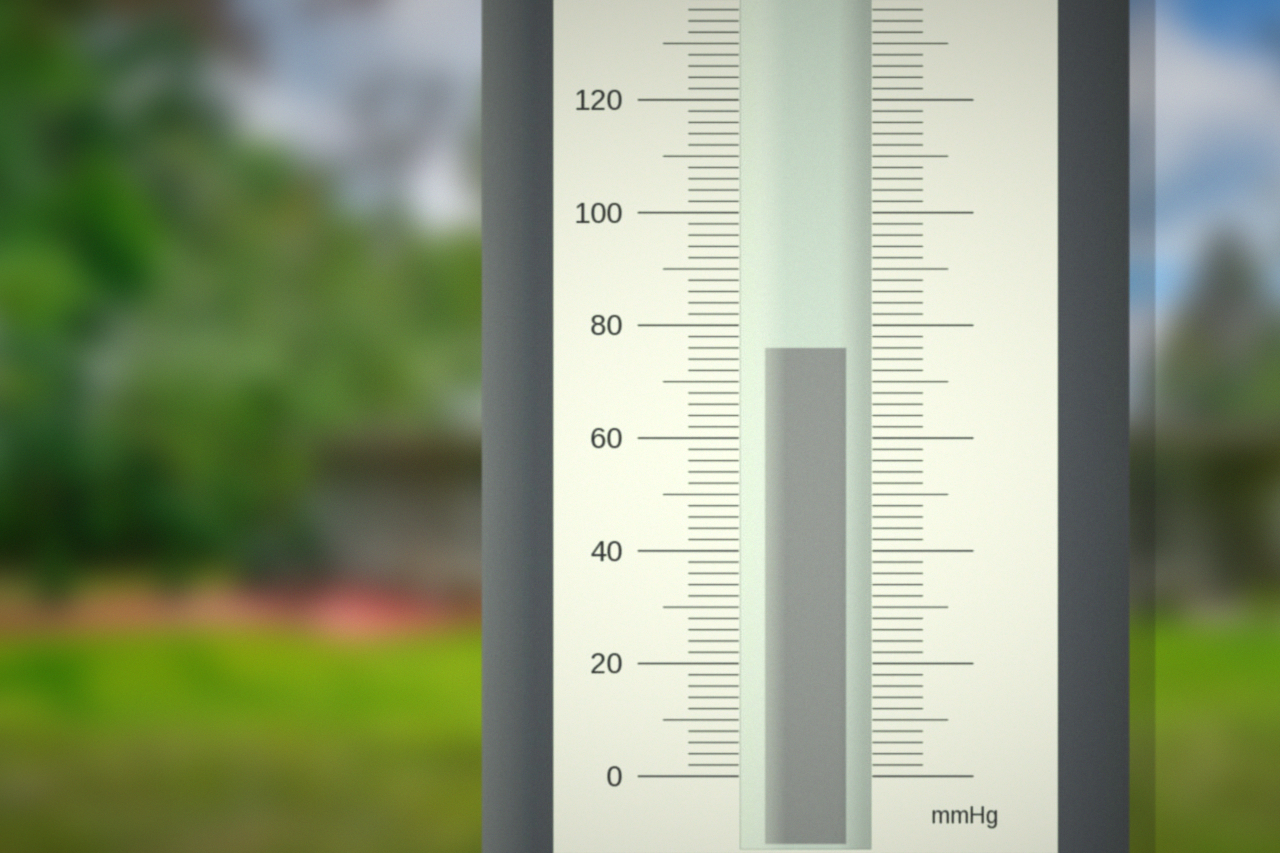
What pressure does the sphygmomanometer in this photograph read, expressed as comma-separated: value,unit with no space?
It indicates 76,mmHg
